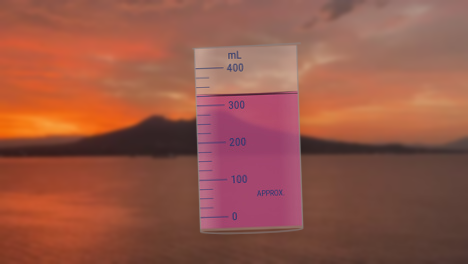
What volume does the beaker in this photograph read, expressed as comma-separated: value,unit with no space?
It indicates 325,mL
